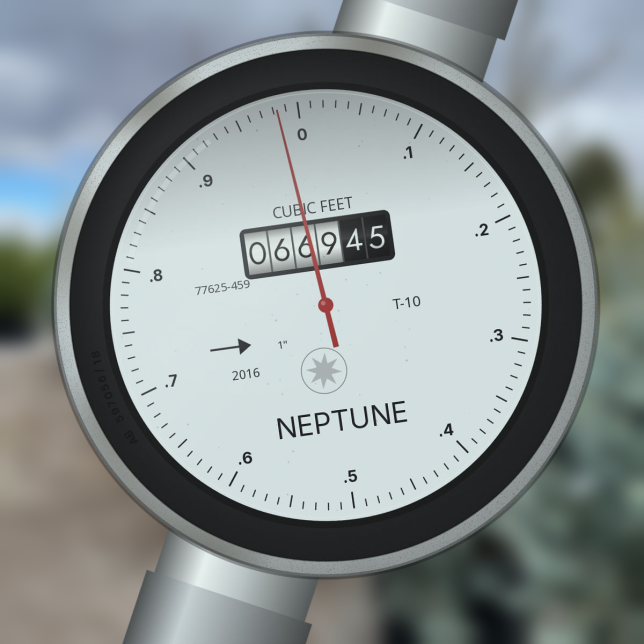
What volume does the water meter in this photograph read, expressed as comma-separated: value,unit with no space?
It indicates 66944.98,ft³
